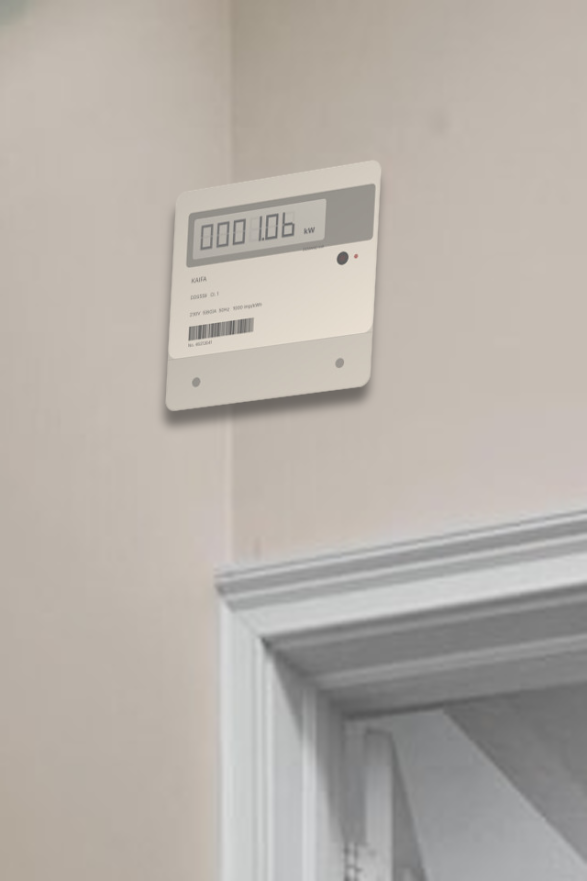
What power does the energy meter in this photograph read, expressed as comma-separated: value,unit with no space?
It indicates 1.06,kW
